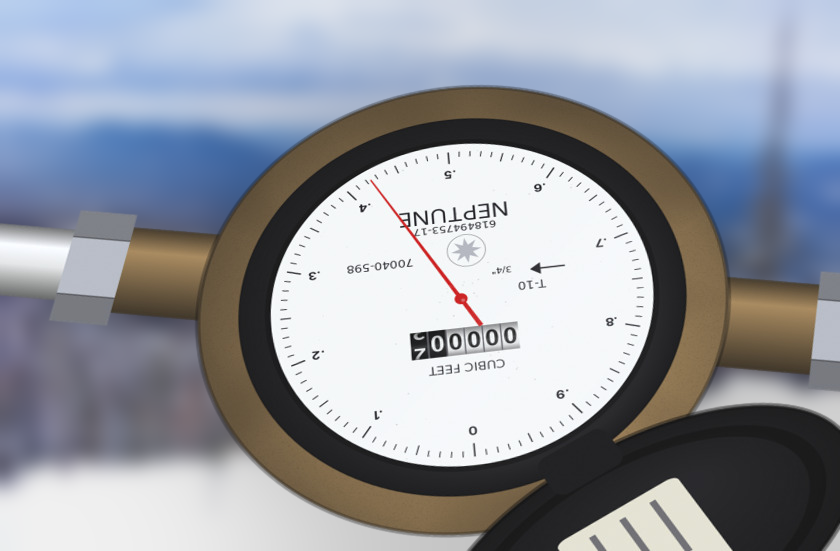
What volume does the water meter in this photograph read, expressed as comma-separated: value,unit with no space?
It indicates 2.42,ft³
